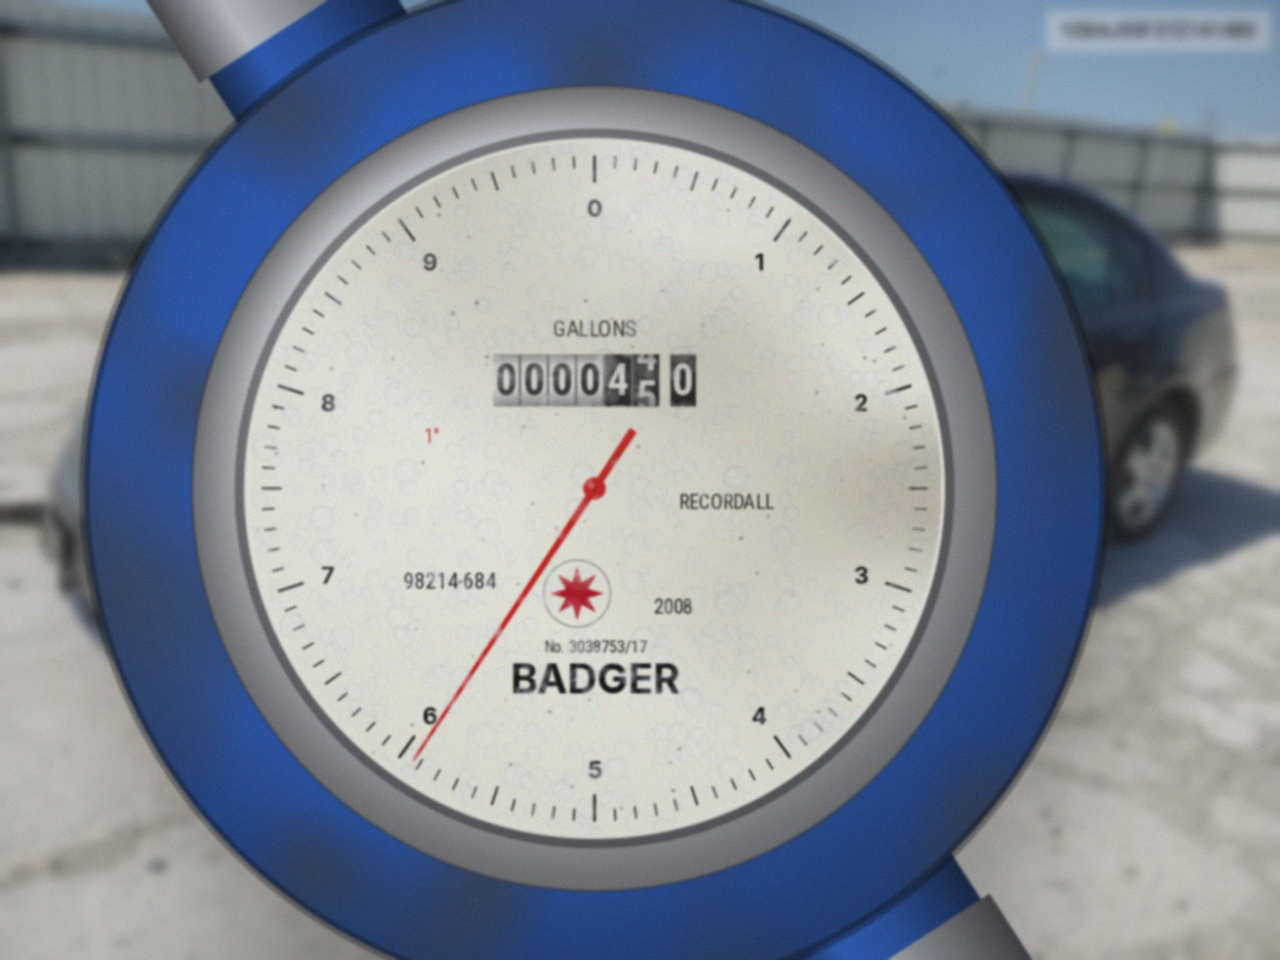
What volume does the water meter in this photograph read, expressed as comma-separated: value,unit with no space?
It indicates 445.9,gal
